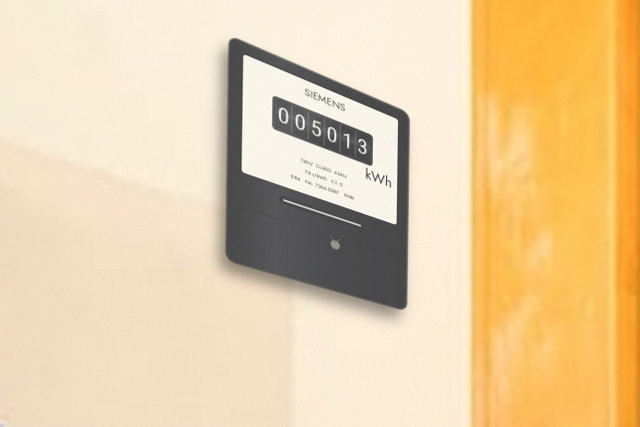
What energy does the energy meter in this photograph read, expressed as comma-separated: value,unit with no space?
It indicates 5013,kWh
